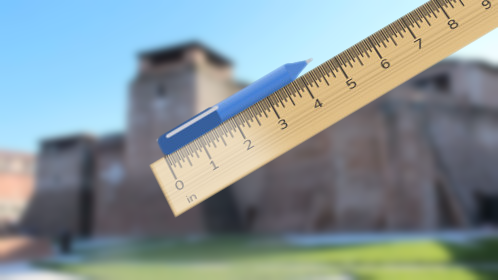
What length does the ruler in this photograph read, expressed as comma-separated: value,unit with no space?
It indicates 4.5,in
